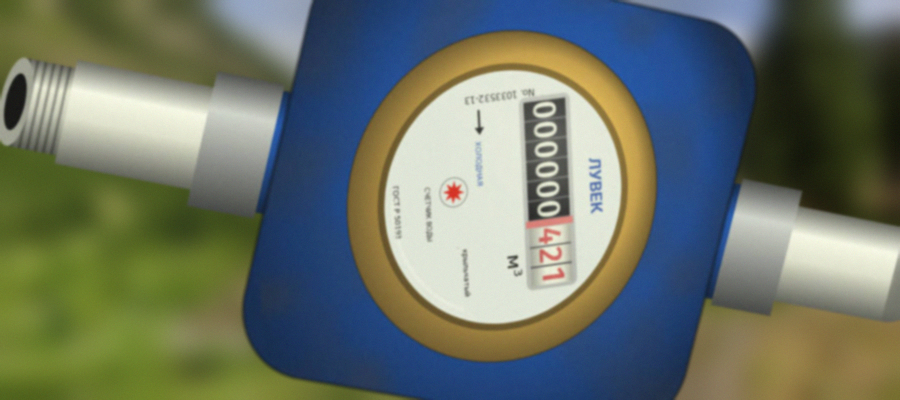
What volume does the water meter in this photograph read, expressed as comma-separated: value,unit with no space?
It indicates 0.421,m³
